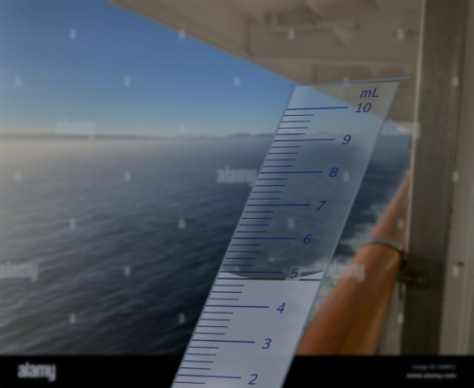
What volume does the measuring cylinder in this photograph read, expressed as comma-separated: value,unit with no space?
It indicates 4.8,mL
